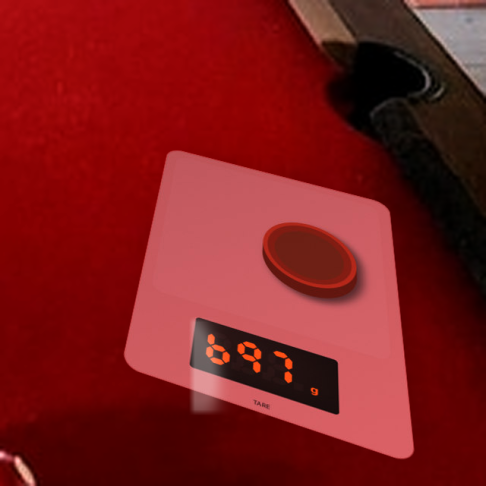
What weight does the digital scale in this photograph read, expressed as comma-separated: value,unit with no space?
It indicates 697,g
